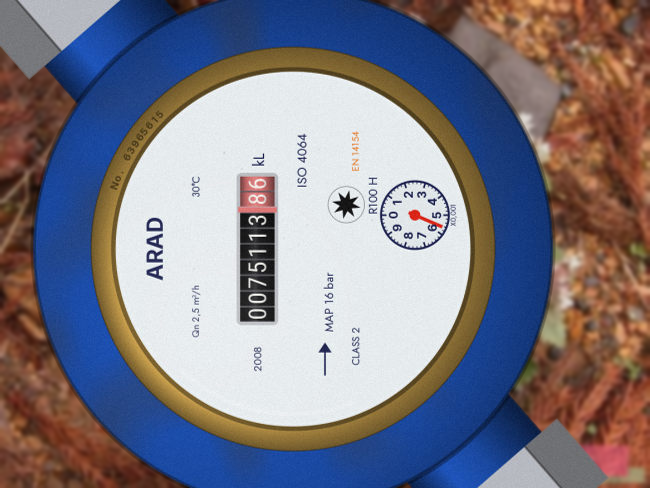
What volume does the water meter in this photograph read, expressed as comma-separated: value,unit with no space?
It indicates 75113.865,kL
